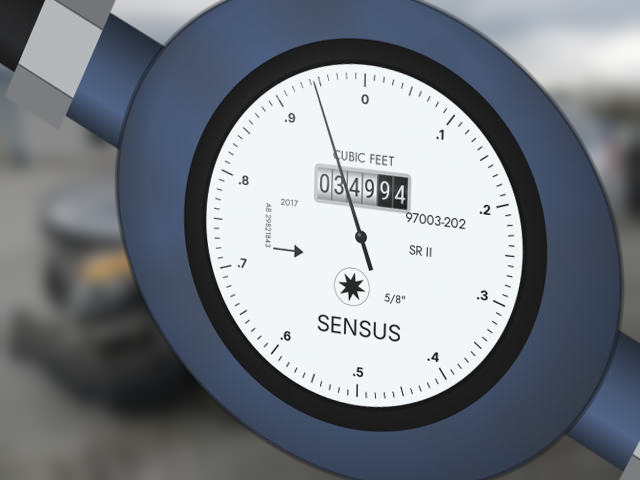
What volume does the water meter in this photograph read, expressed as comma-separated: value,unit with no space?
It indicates 34993.94,ft³
